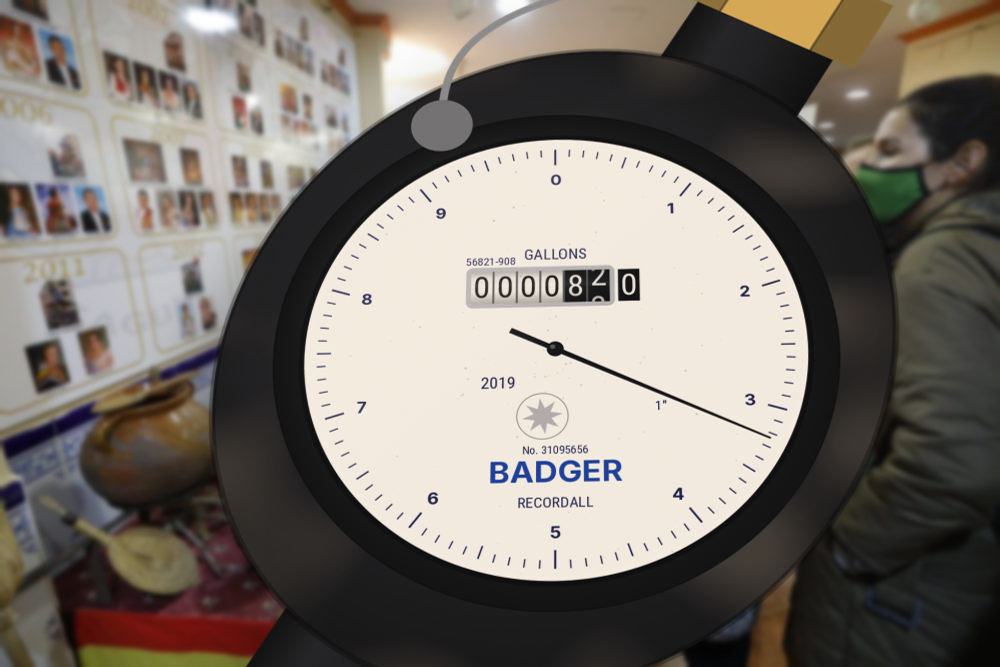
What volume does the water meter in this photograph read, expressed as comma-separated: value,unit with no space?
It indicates 823.2,gal
